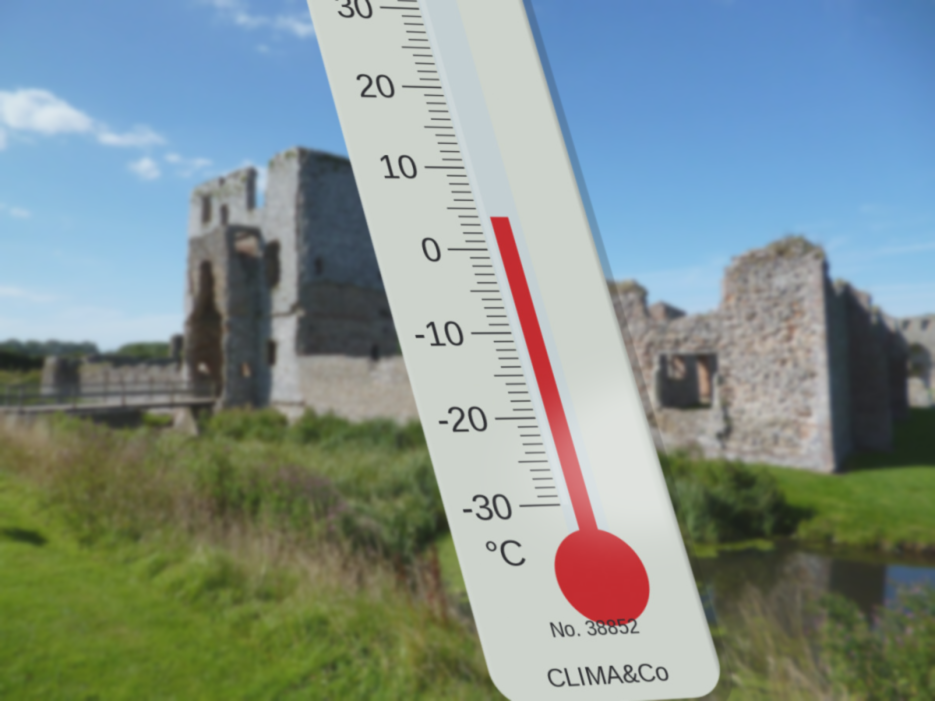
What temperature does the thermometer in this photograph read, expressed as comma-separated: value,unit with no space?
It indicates 4,°C
